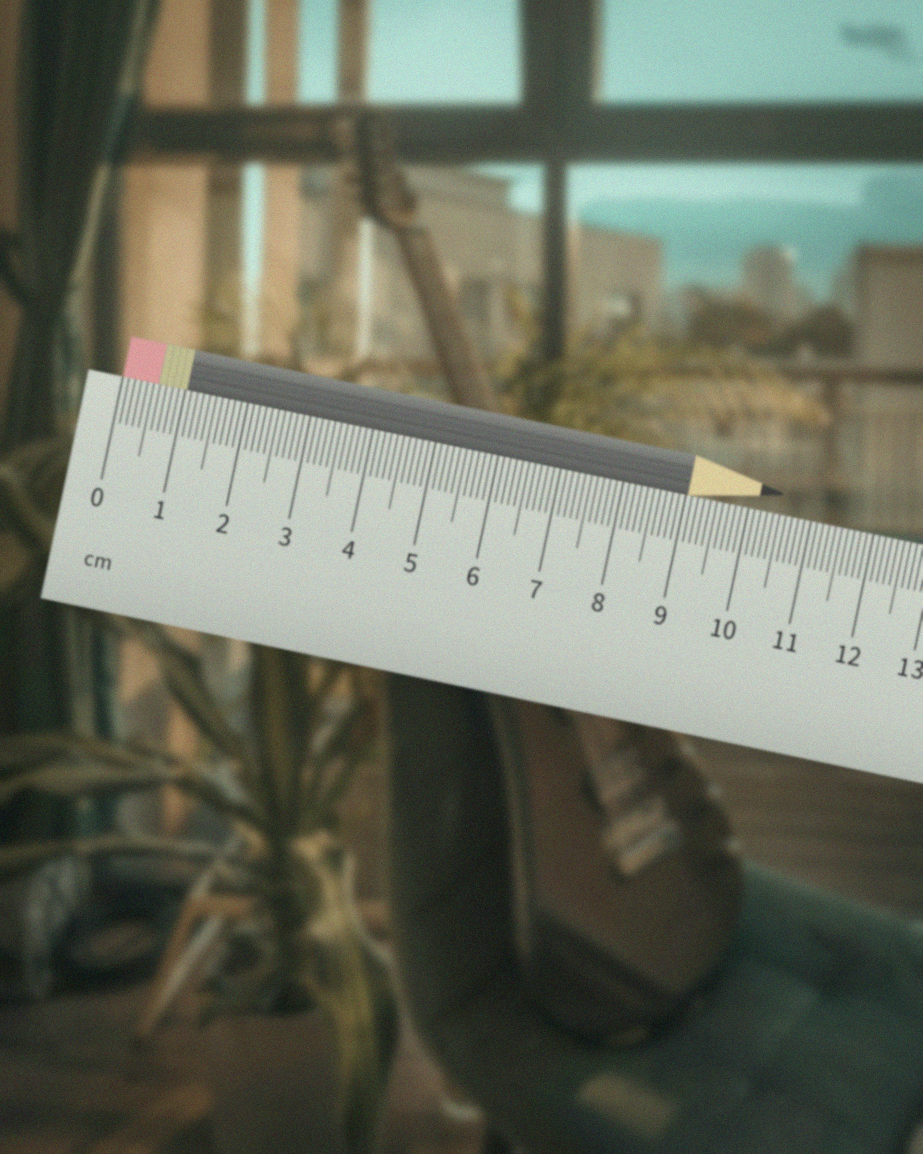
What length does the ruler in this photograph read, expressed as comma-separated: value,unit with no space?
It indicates 10.5,cm
